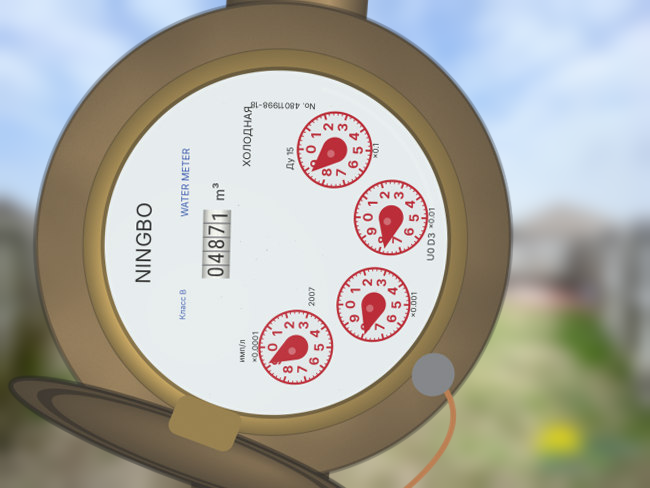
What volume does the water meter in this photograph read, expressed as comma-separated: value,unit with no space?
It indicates 4870.8779,m³
